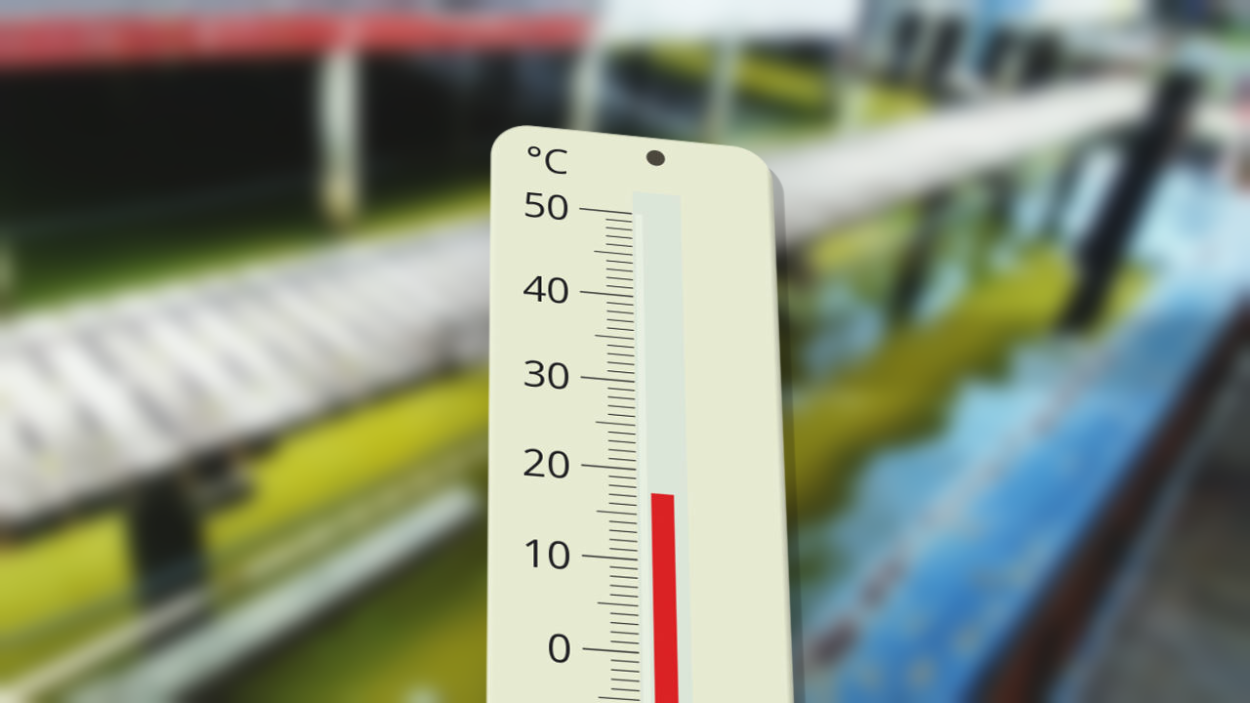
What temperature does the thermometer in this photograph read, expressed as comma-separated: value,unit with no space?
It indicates 17.5,°C
